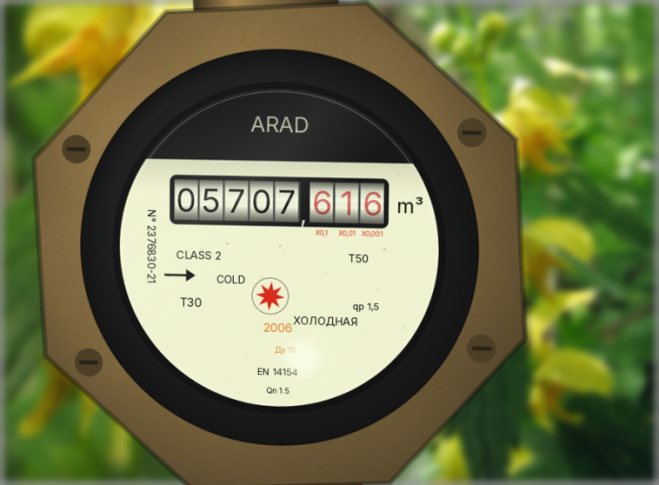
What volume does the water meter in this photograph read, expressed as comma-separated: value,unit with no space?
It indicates 5707.616,m³
